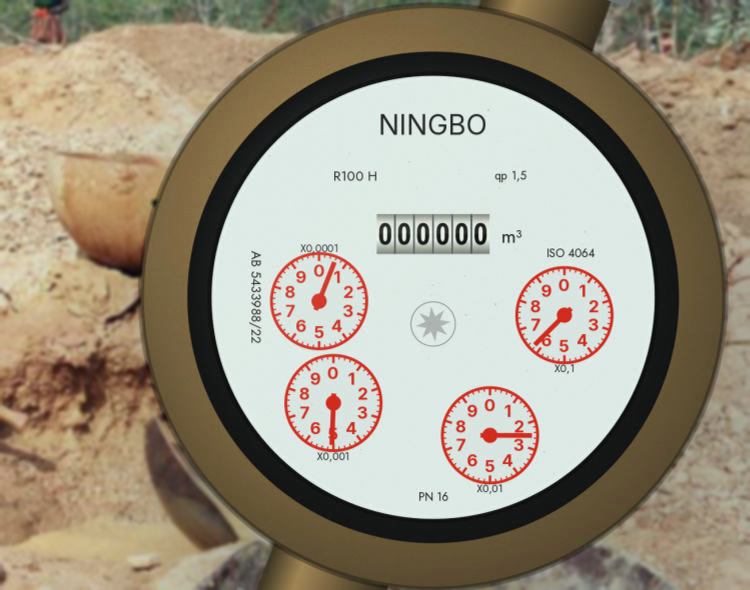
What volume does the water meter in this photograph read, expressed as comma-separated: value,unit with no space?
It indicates 0.6250,m³
